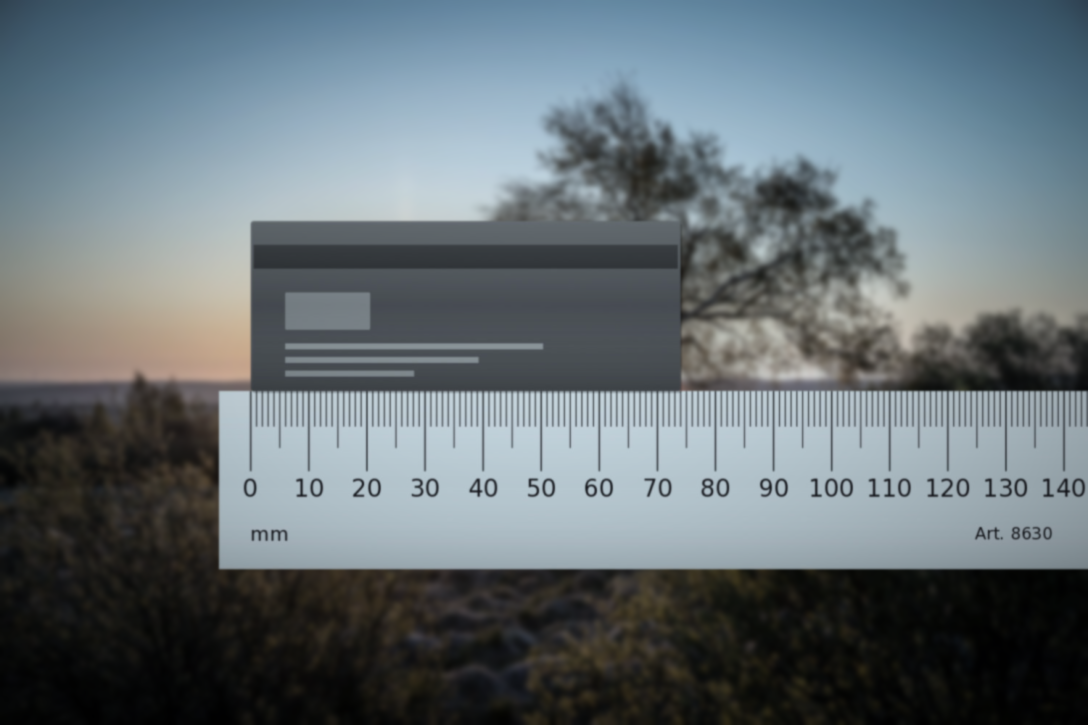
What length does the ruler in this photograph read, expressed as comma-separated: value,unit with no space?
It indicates 74,mm
